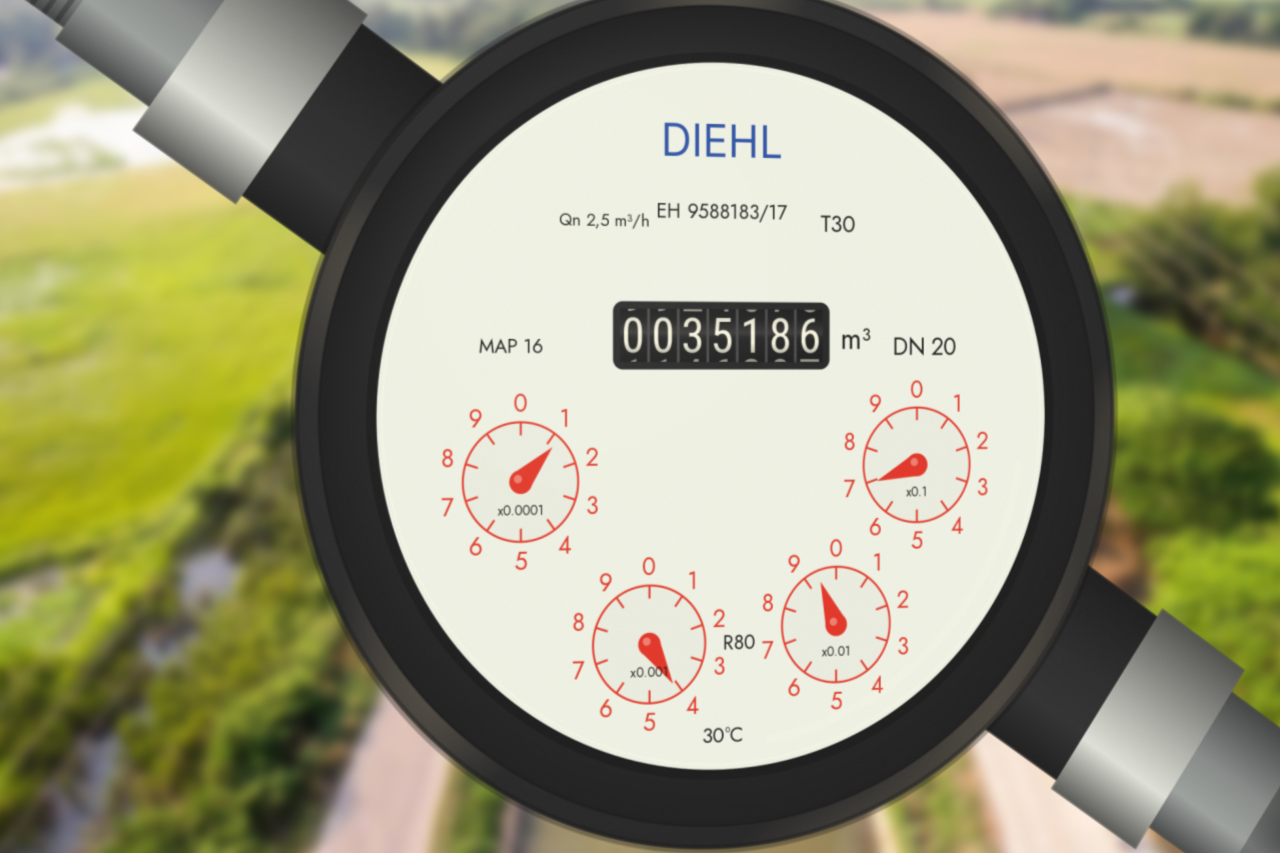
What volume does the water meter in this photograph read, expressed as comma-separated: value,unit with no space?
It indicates 35186.6941,m³
